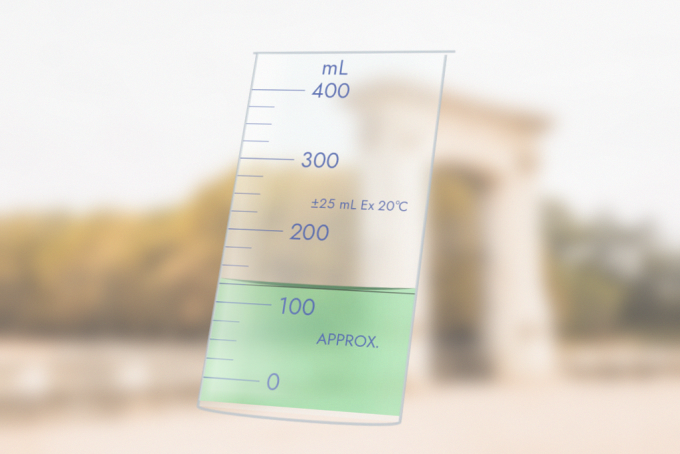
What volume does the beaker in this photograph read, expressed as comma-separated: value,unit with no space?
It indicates 125,mL
